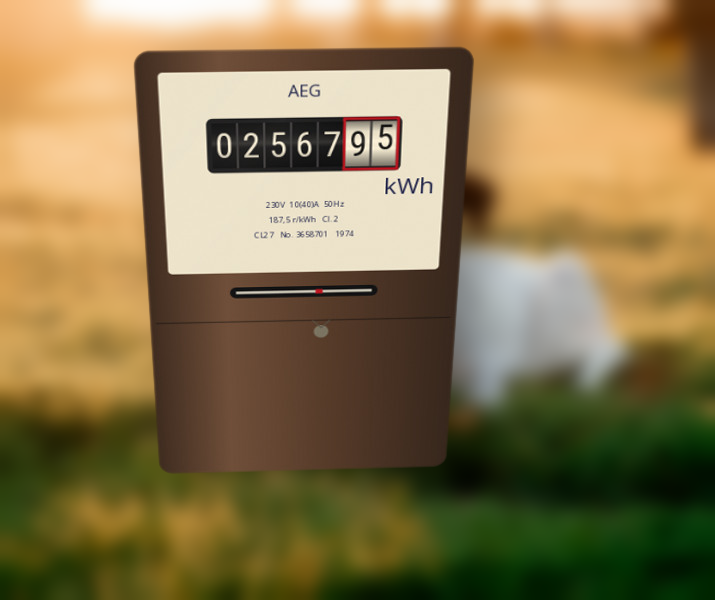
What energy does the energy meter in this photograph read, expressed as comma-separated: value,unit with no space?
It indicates 2567.95,kWh
